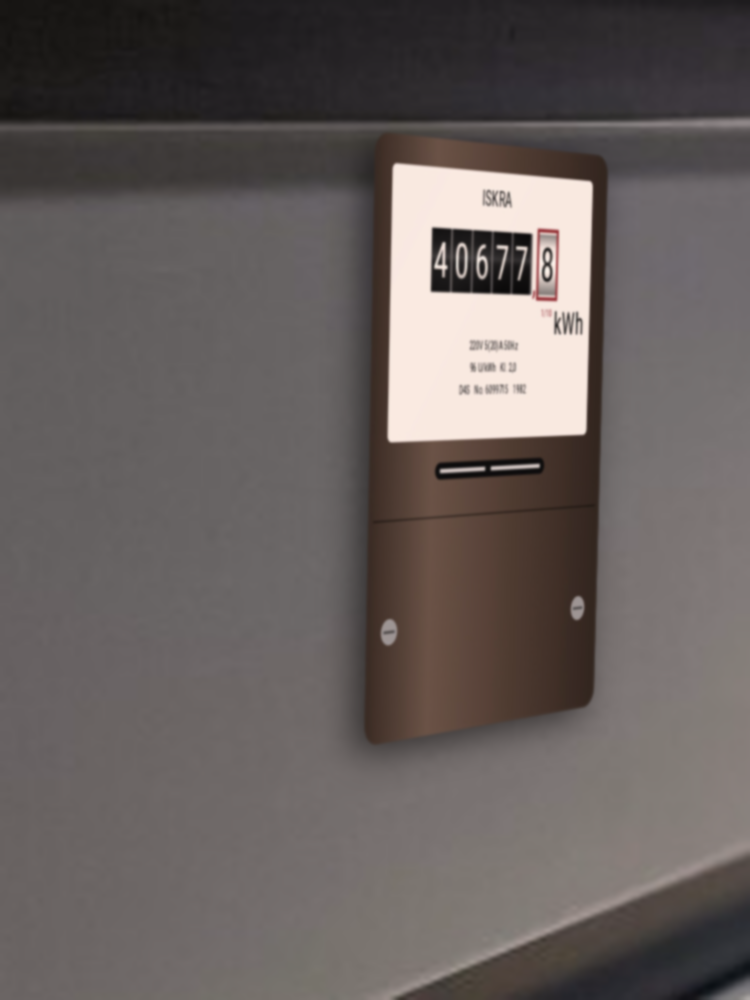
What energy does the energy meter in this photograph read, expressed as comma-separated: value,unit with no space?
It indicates 40677.8,kWh
